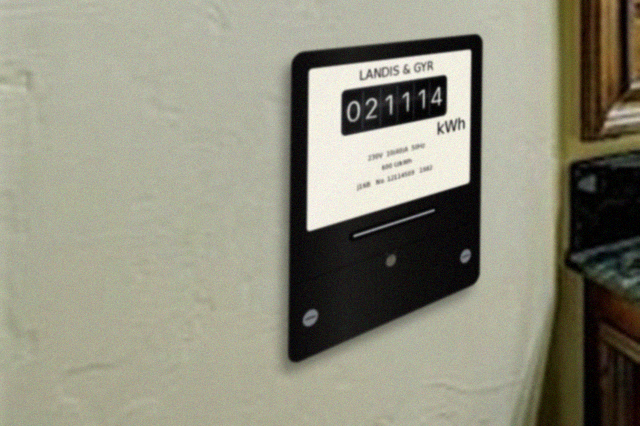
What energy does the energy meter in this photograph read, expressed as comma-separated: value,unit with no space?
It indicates 21114,kWh
